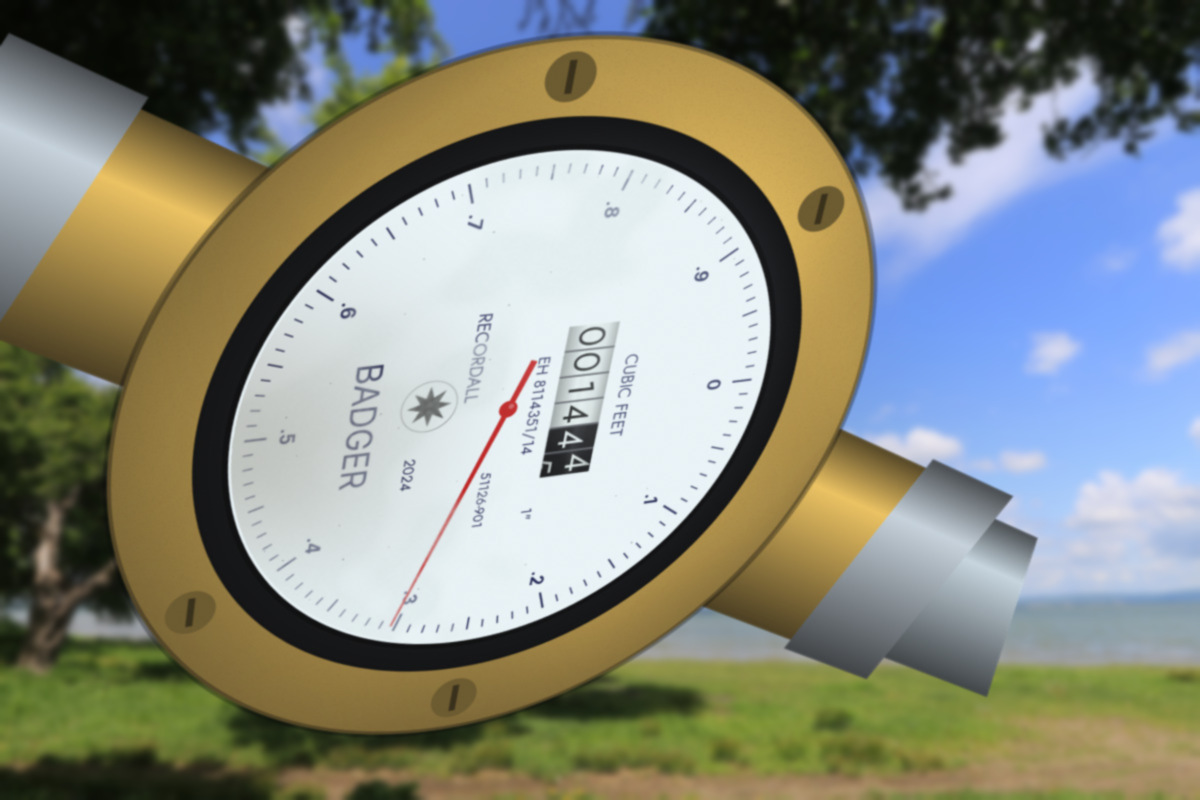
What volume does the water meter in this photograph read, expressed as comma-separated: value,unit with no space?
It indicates 1444.30,ft³
